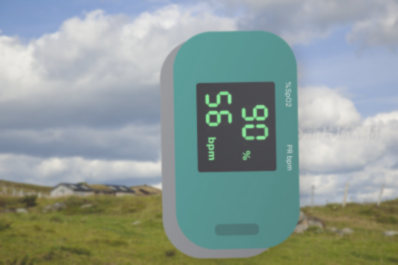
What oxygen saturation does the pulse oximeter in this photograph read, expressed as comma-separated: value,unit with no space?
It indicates 90,%
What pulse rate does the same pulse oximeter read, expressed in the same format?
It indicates 56,bpm
